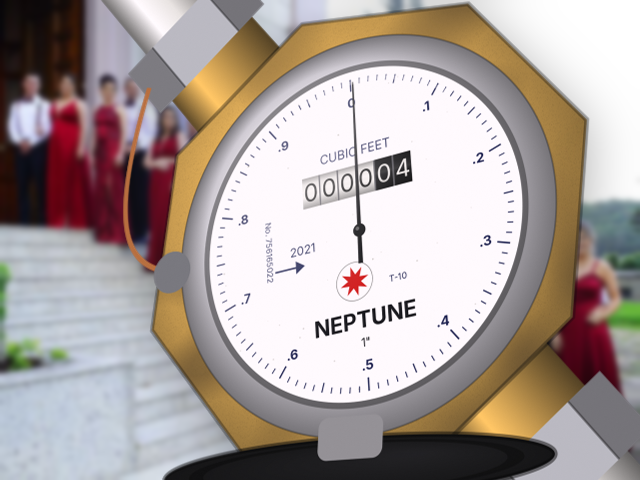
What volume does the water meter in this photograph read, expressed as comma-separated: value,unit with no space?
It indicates 4.00,ft³
